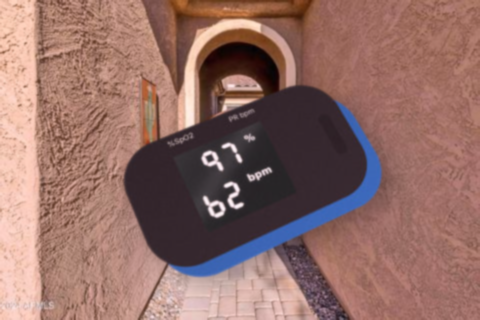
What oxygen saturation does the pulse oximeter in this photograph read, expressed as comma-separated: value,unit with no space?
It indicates 97,%
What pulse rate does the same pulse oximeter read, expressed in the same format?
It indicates 62,bpm
